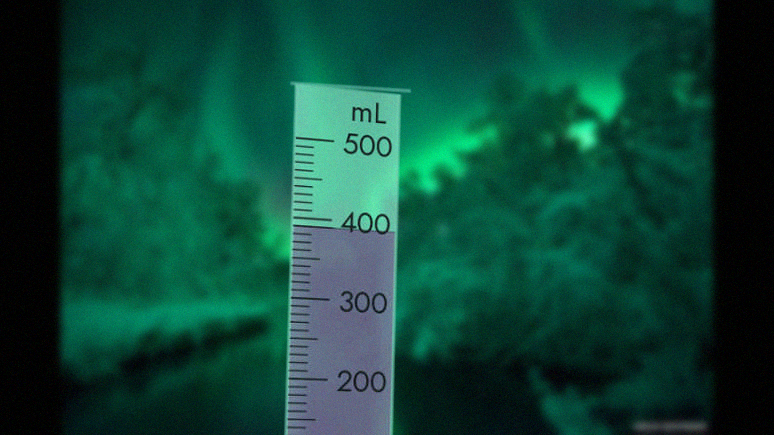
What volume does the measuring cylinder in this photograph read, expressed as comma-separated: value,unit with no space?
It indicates 390,mL
